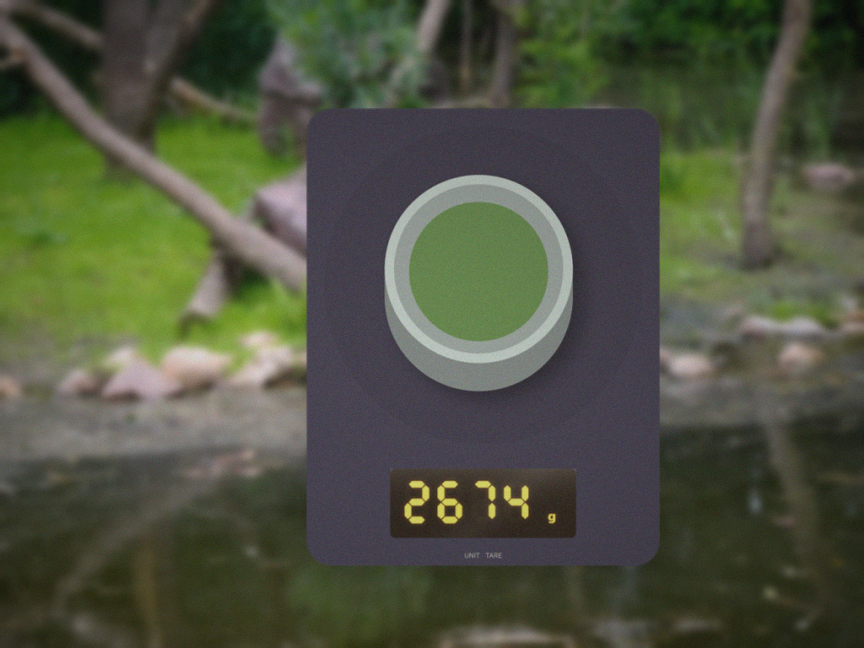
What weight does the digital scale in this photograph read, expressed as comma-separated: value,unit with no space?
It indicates 2674,g
